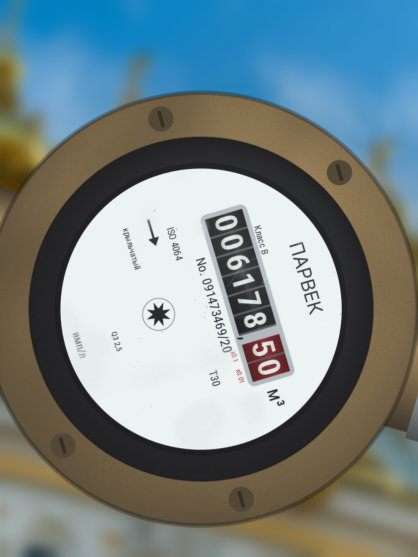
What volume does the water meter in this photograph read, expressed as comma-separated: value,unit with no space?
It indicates 6178.50,m³
